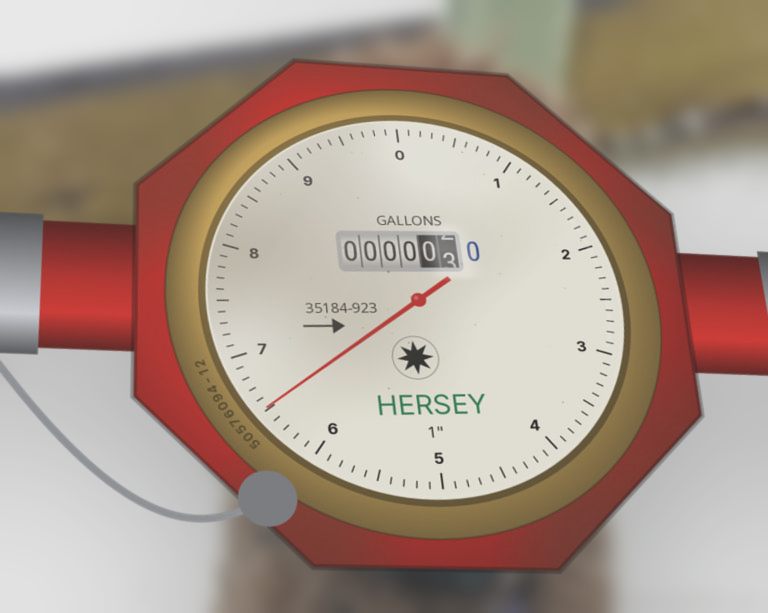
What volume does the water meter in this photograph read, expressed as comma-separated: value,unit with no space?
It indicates 26.5,gal
